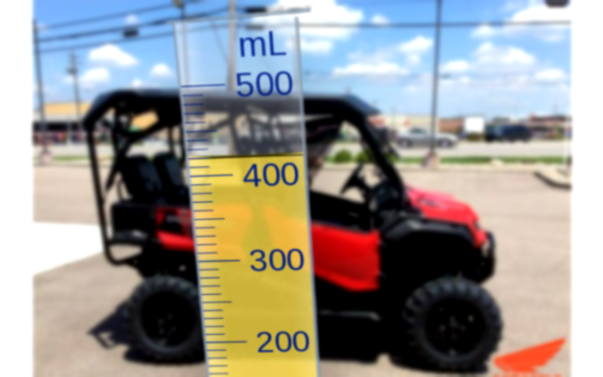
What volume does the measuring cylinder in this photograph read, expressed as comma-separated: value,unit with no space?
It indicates 420,mL
